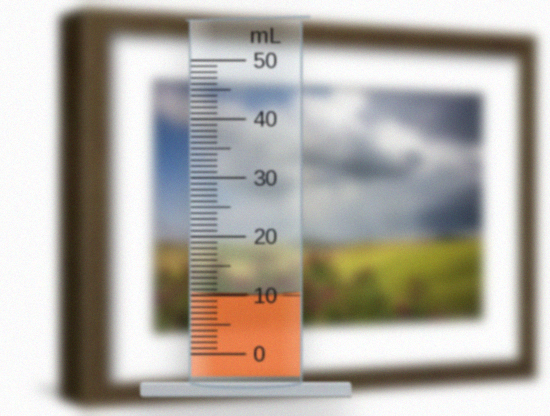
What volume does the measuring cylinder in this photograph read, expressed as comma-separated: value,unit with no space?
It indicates 10,mL
